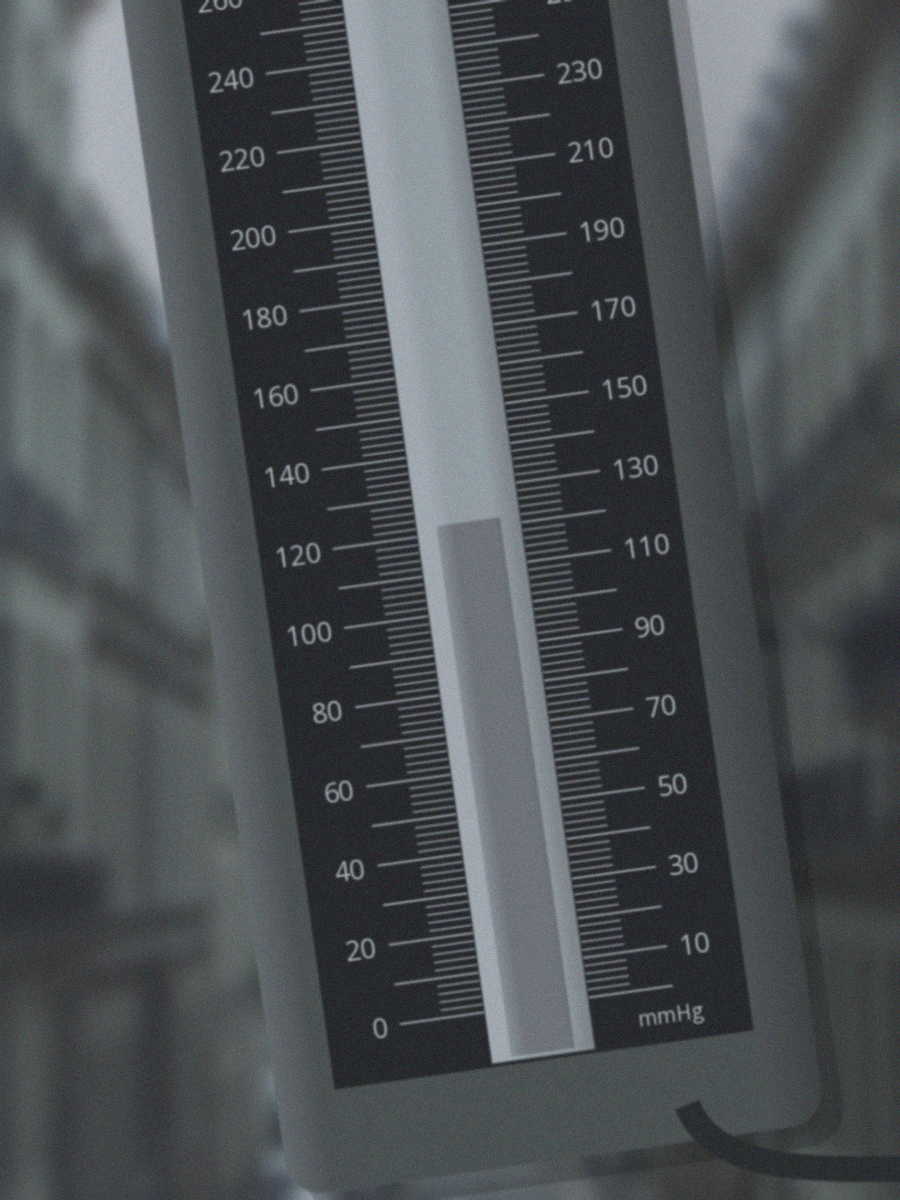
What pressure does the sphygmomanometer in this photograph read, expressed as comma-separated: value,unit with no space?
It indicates 122,mmHg
